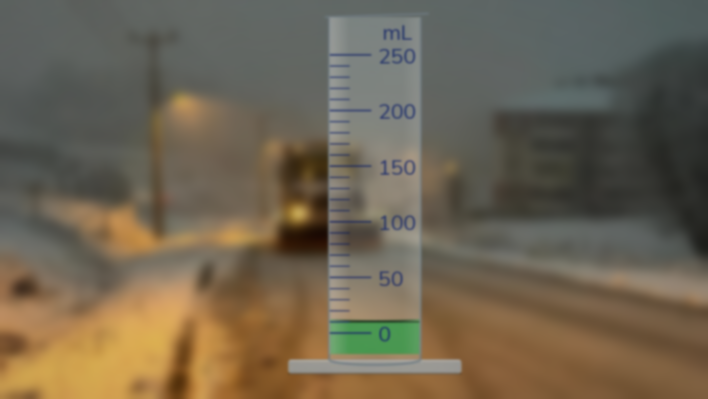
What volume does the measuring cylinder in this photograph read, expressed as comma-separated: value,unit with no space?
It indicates 10,mL
